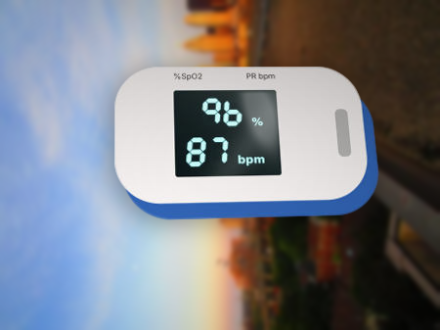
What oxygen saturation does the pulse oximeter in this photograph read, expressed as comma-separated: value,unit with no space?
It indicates 96,%
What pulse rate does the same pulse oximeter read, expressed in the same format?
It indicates 87,bpm
